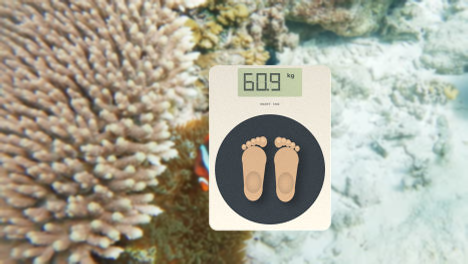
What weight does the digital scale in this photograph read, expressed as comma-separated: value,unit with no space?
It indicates 60.9,kg
